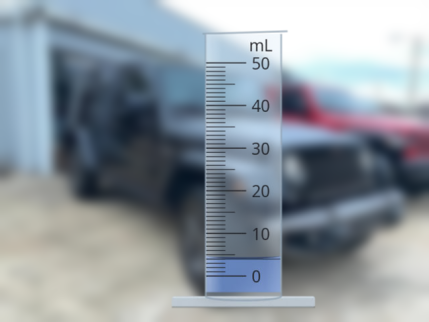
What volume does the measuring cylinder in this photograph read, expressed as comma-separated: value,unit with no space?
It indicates 4,mL
